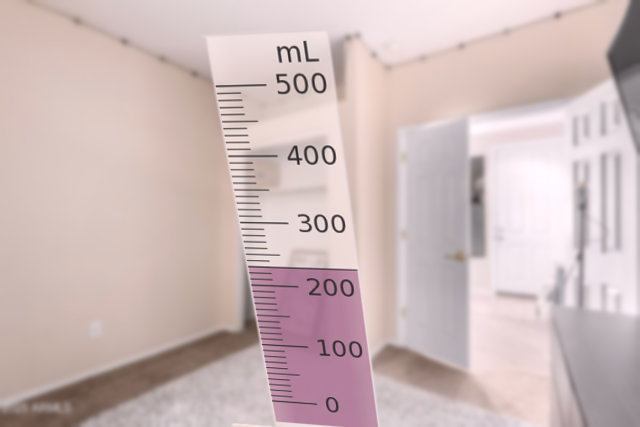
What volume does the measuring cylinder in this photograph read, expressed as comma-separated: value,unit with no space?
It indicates 230,mL
